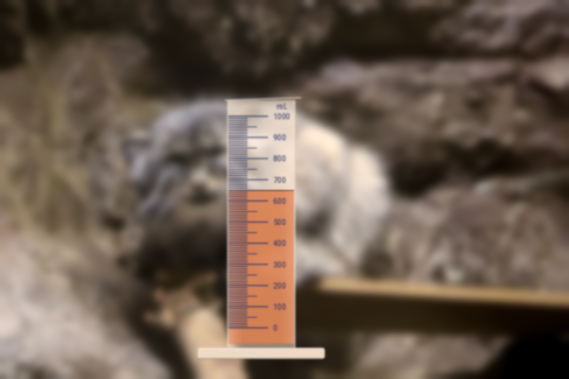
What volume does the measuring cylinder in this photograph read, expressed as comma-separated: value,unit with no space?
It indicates 650,mL
